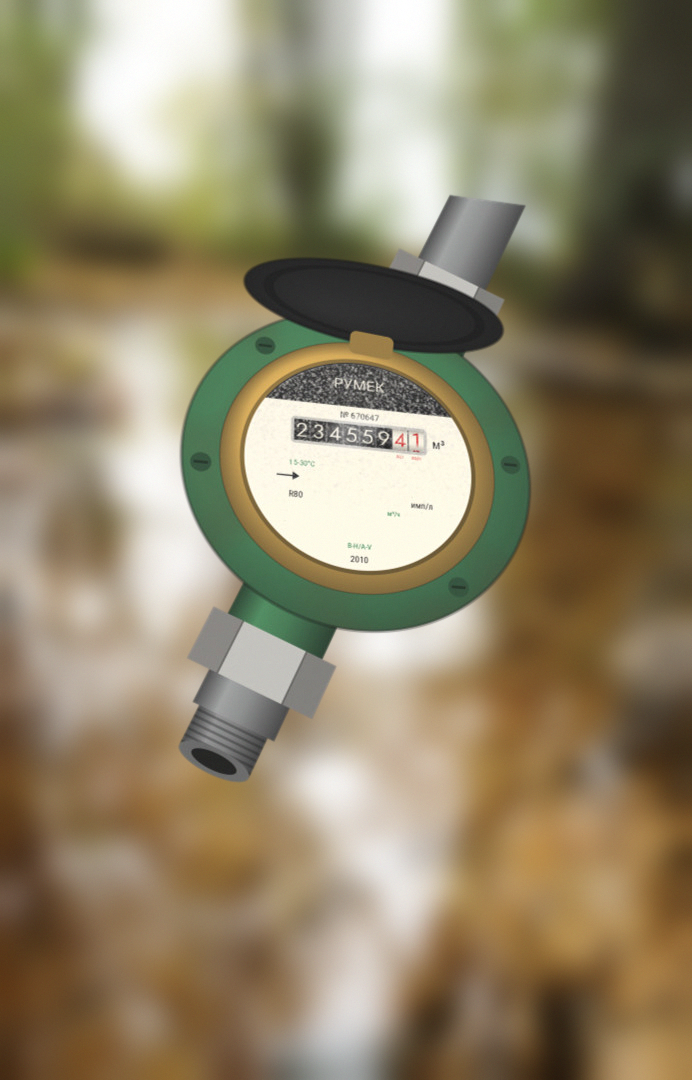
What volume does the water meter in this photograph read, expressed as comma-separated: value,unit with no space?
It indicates 234559.41,m³
